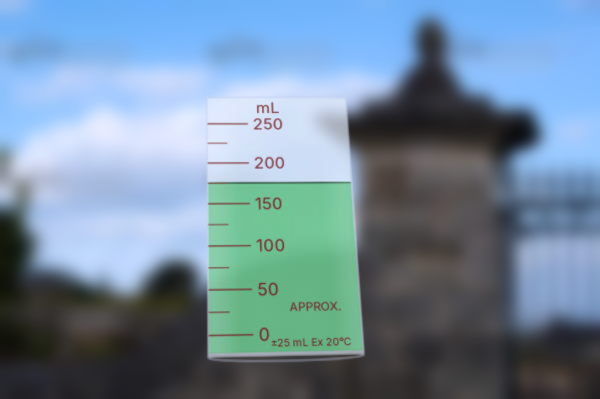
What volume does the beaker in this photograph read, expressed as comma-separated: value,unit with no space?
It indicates 175,mL
